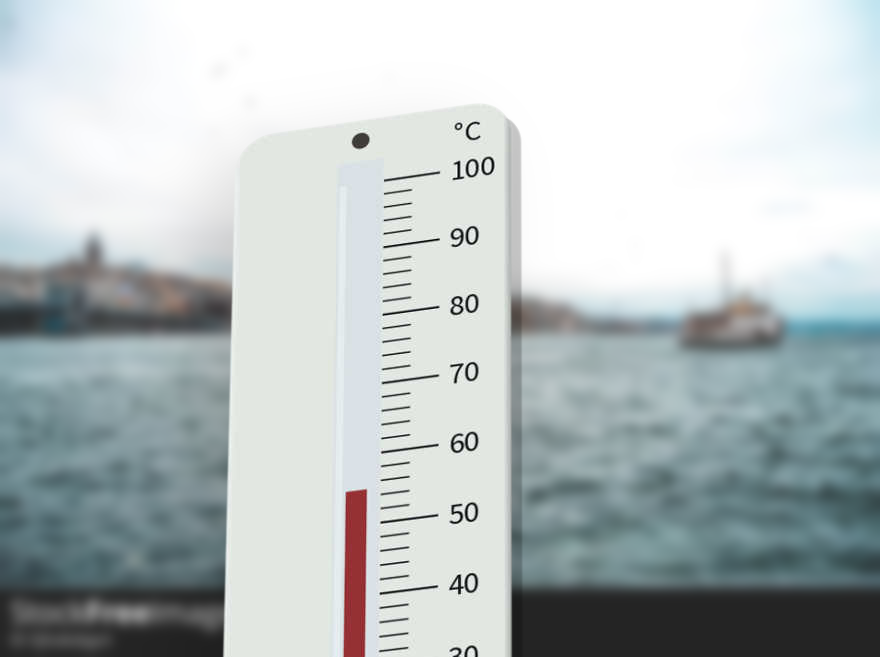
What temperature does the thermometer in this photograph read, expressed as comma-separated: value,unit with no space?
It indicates 55,°C
